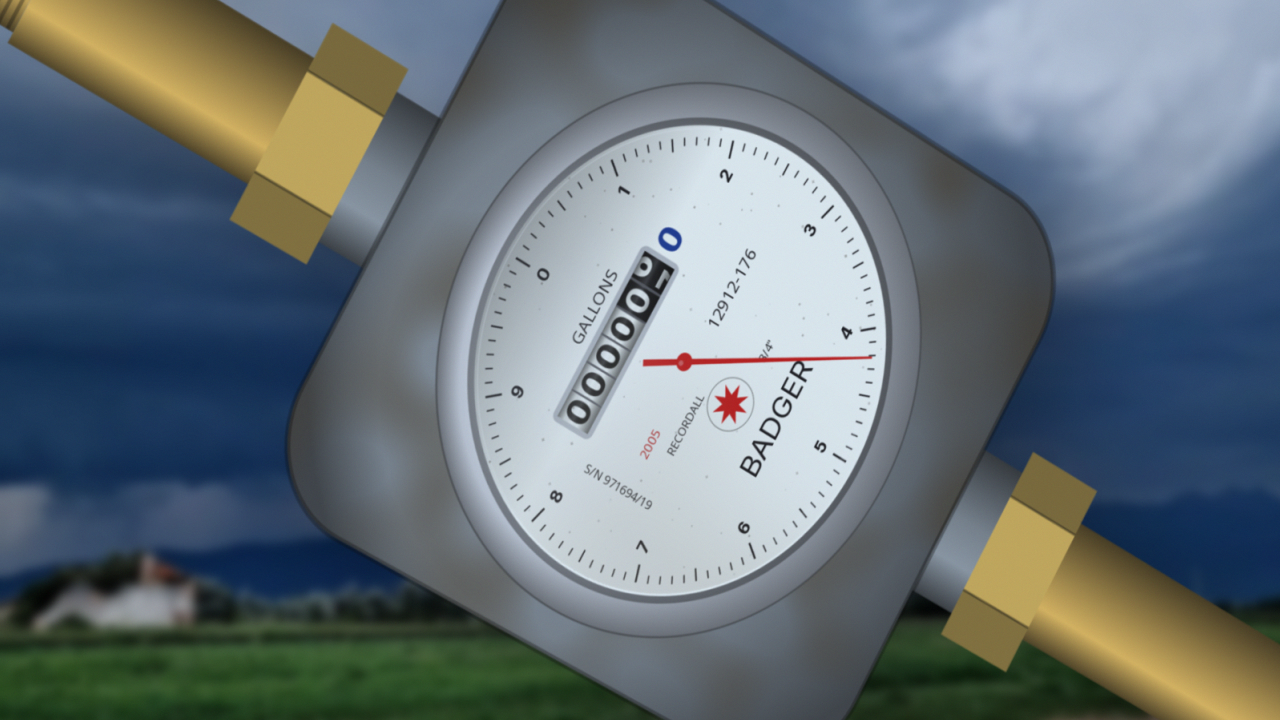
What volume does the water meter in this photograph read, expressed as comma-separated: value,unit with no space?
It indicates 64.2,gal
